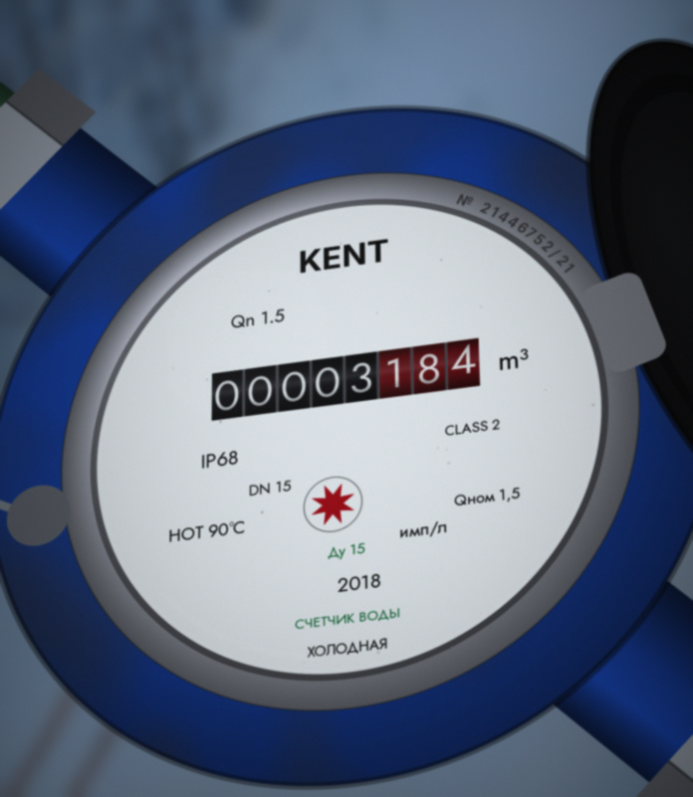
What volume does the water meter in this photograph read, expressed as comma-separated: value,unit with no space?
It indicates 3.184,m³
